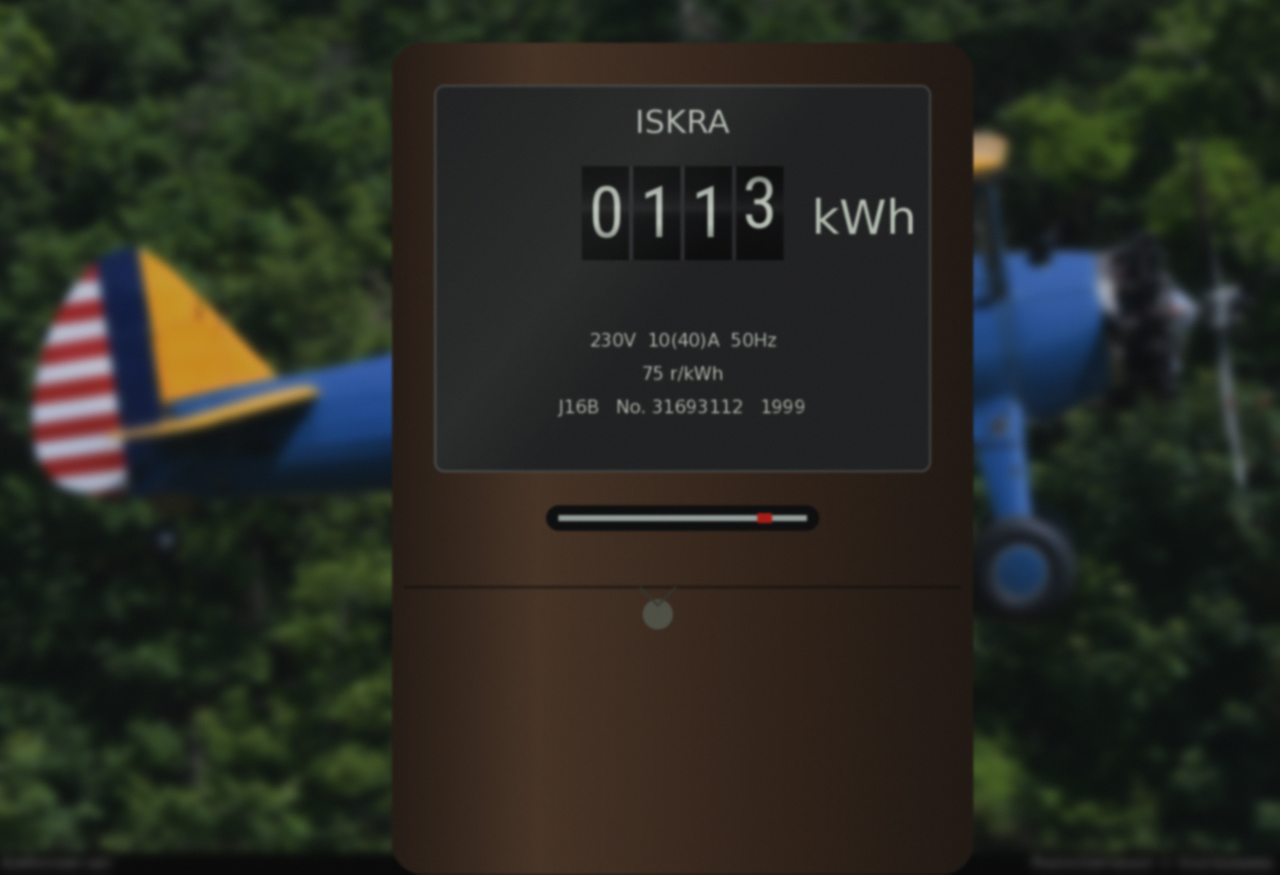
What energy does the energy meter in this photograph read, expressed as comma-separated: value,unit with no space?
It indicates 113,kWh
